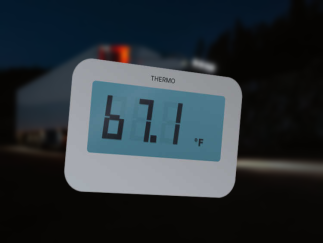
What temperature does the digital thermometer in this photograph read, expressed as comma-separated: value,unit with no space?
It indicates 67.1,°F
